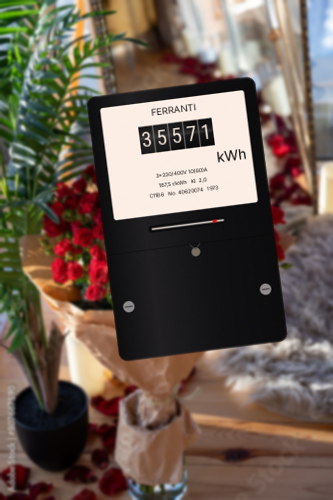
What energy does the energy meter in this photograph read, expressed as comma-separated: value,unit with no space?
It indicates 35571,kWh
